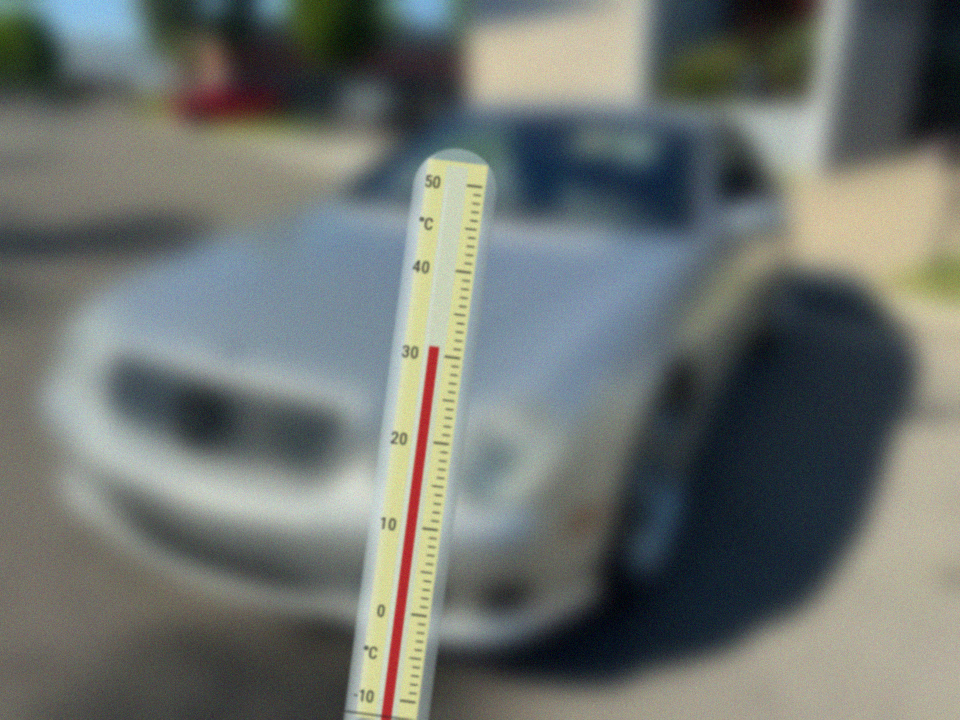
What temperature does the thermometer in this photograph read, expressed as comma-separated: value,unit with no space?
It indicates 31,°C
